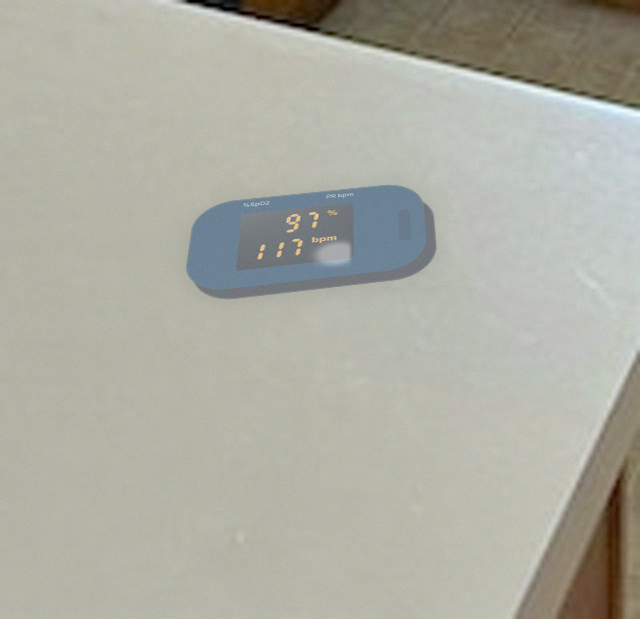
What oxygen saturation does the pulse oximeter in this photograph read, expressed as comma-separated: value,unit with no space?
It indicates 97,%
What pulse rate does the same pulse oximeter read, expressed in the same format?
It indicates 117,bpm
